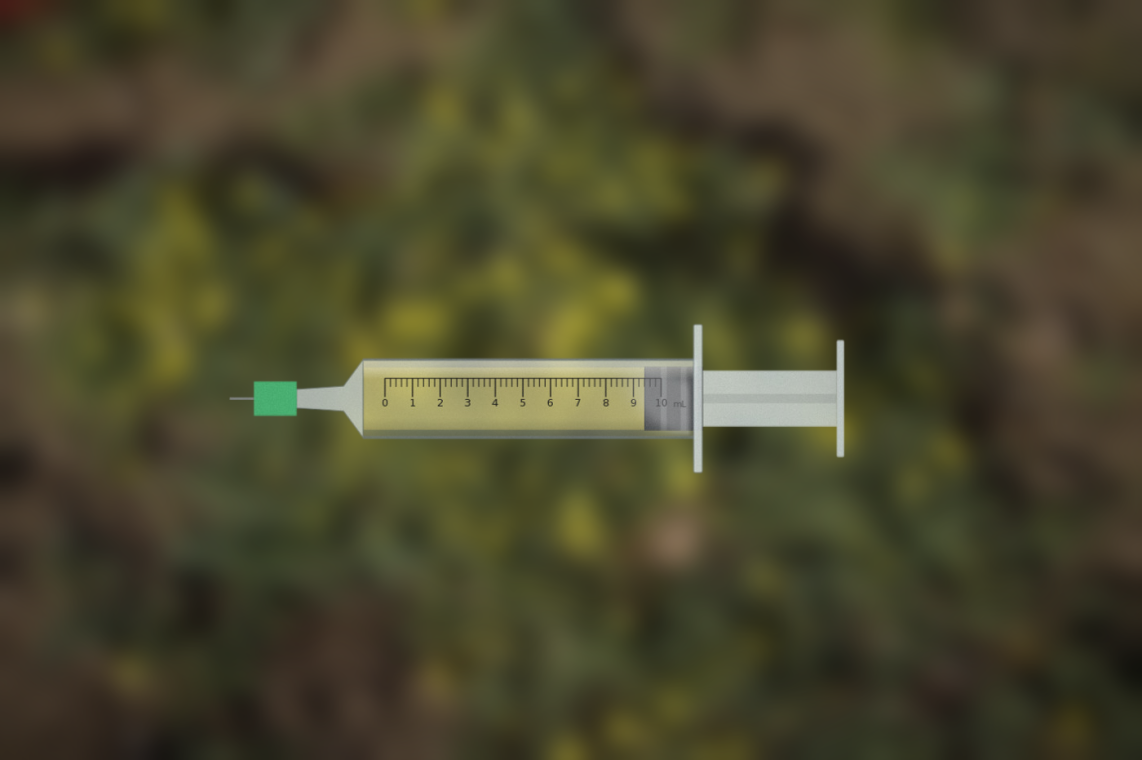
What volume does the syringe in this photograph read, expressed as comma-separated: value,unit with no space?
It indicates 9.4,mL
